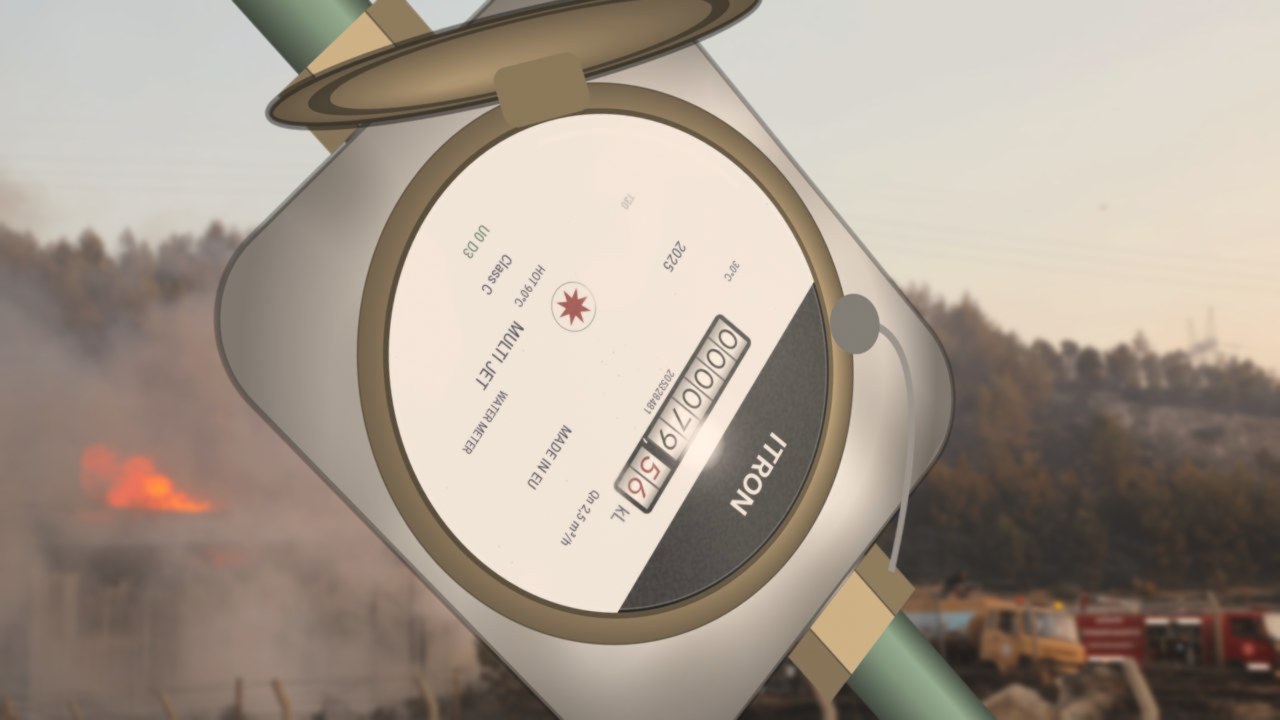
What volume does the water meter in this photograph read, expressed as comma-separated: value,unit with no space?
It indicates 79.56,kL
